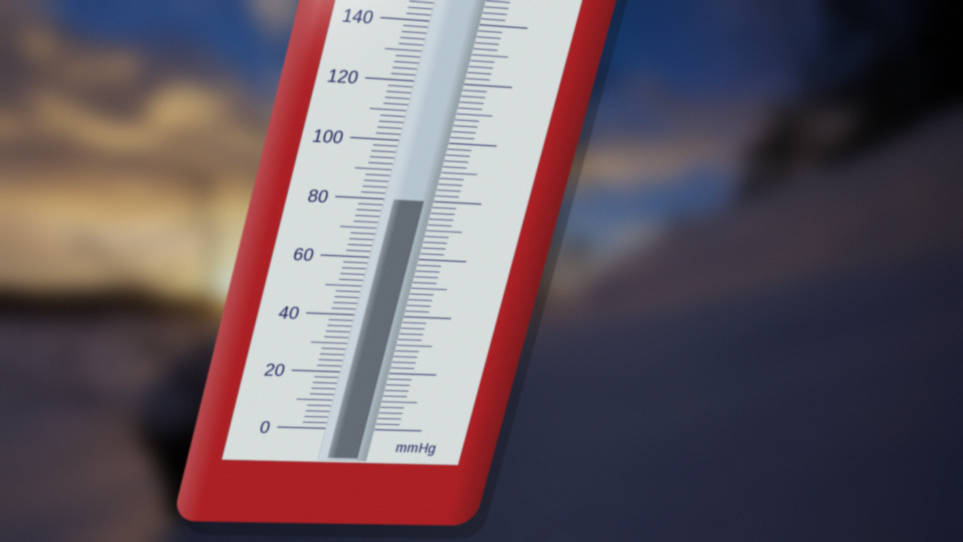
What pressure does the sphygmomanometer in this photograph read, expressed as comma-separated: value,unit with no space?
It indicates 80,mmHg
